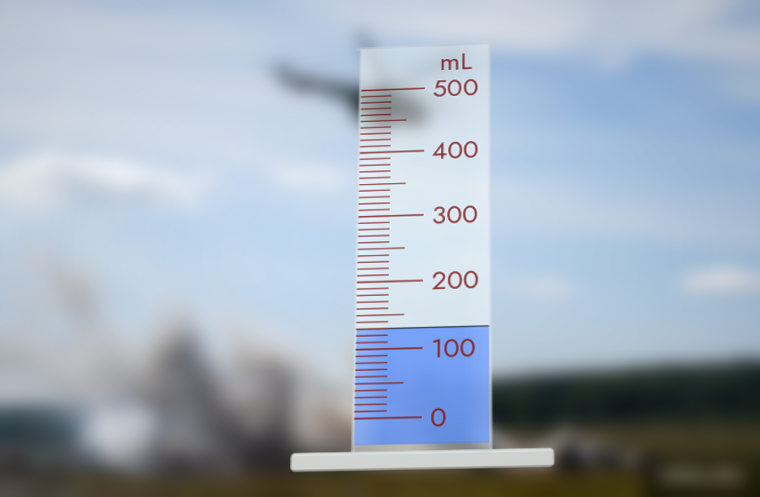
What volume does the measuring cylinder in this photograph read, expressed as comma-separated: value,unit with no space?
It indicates 130,mL
